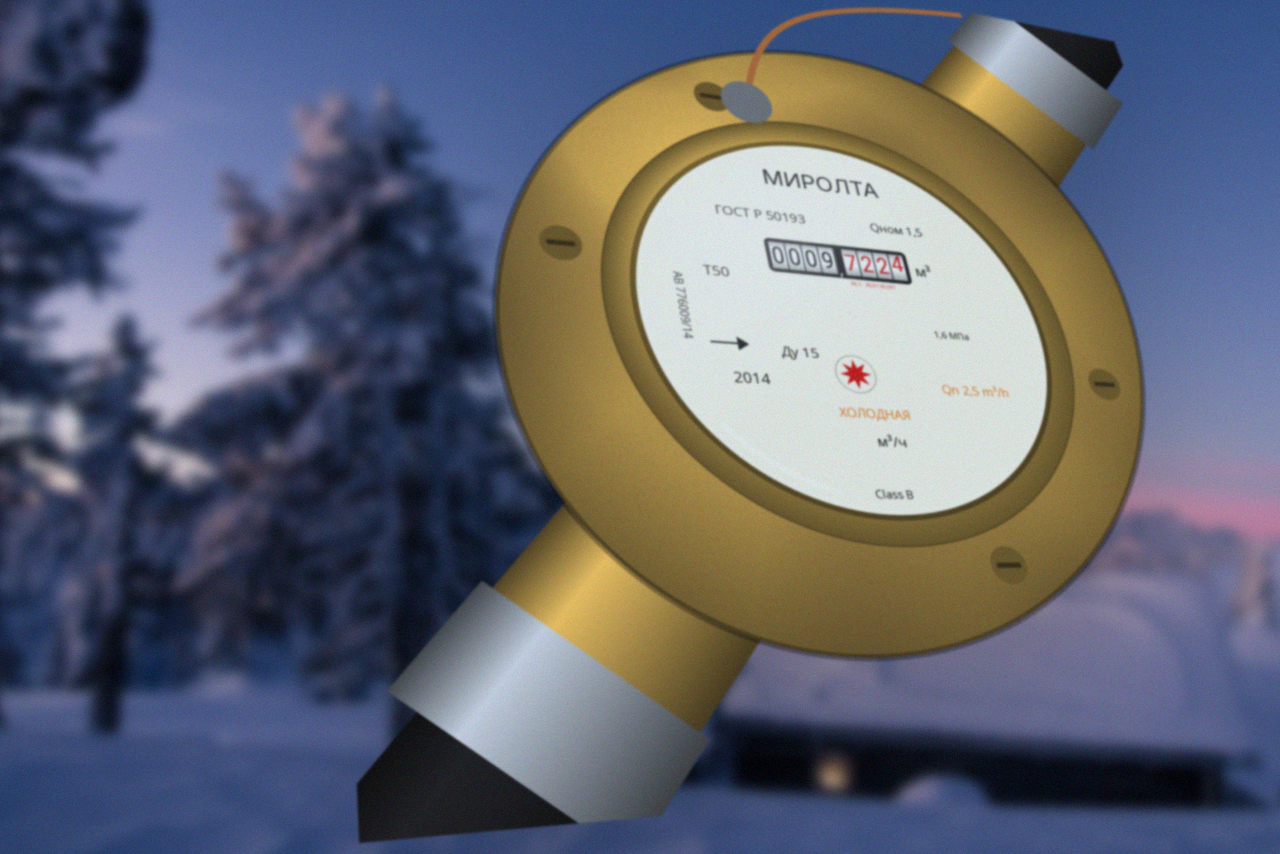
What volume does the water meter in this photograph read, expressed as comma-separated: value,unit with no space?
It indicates 9.7224,m³
